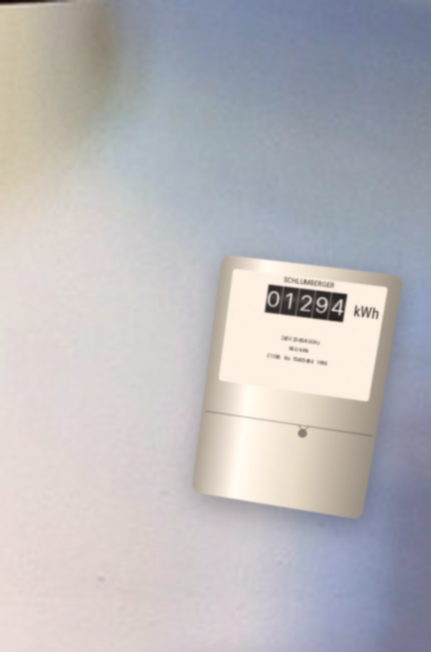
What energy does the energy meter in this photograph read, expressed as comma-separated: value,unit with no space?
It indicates 1294,kWh
